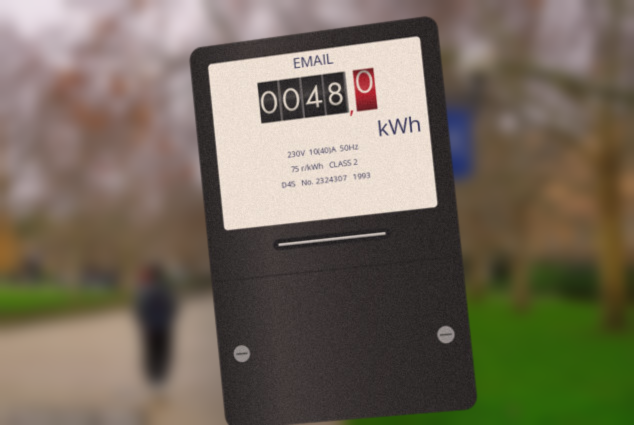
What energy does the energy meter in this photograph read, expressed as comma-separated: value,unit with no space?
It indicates 48.0,kWh
